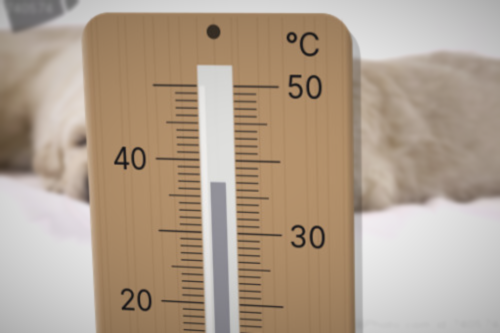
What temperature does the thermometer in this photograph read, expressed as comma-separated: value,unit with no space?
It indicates 37,°C
